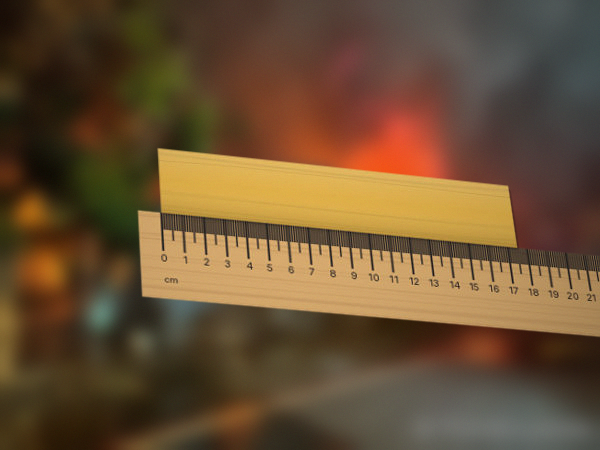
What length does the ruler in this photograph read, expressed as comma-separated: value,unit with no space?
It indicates 17.5,cm
